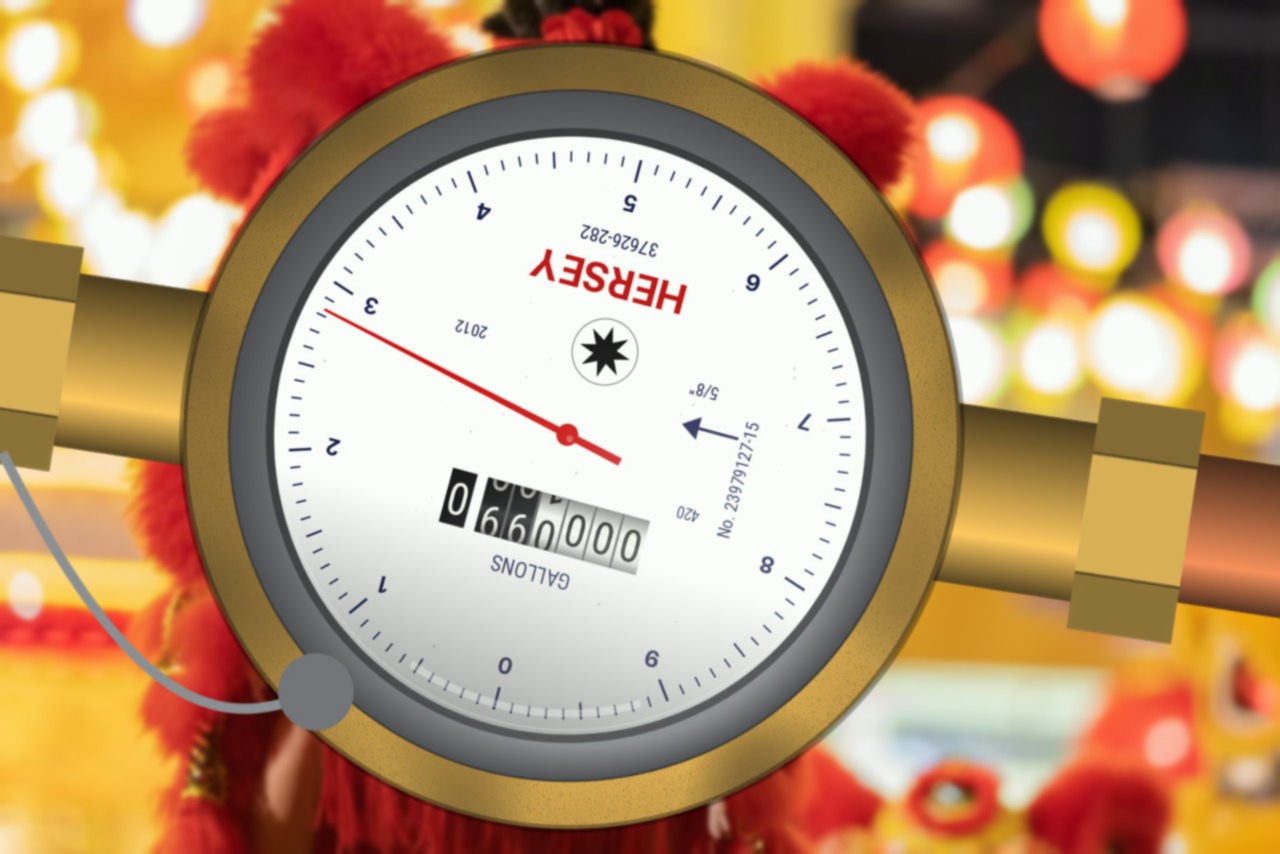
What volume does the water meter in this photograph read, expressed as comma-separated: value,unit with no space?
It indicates 992.8,gal
